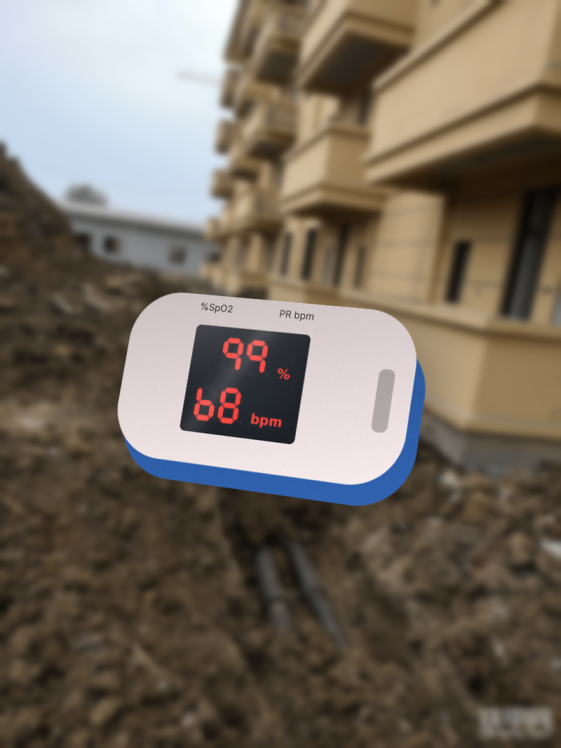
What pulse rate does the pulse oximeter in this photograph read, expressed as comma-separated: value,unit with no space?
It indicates 68,bpm
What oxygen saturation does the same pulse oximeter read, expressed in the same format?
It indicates 99,%
